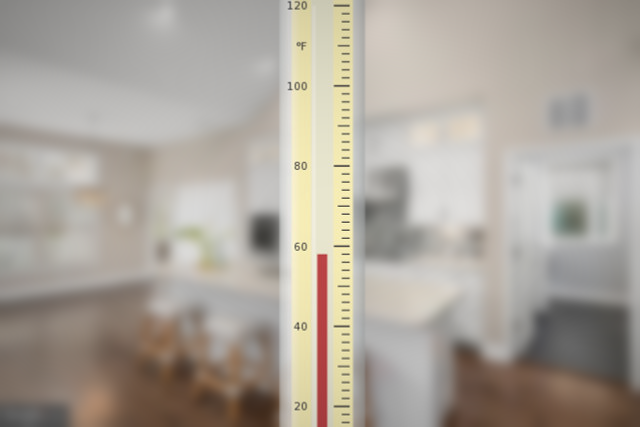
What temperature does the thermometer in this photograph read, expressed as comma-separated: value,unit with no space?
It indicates 58,°F
